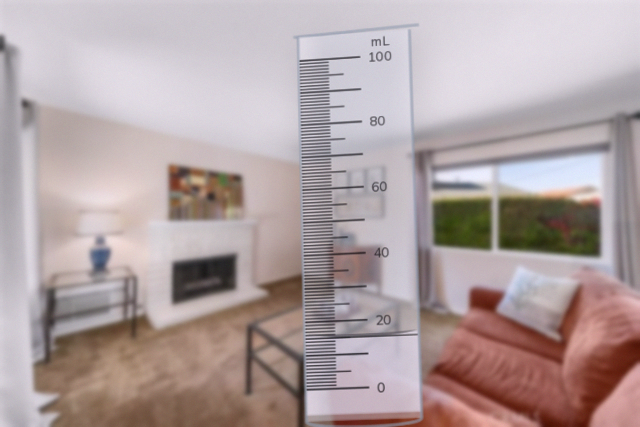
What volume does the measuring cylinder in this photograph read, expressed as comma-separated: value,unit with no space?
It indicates 15,mL
